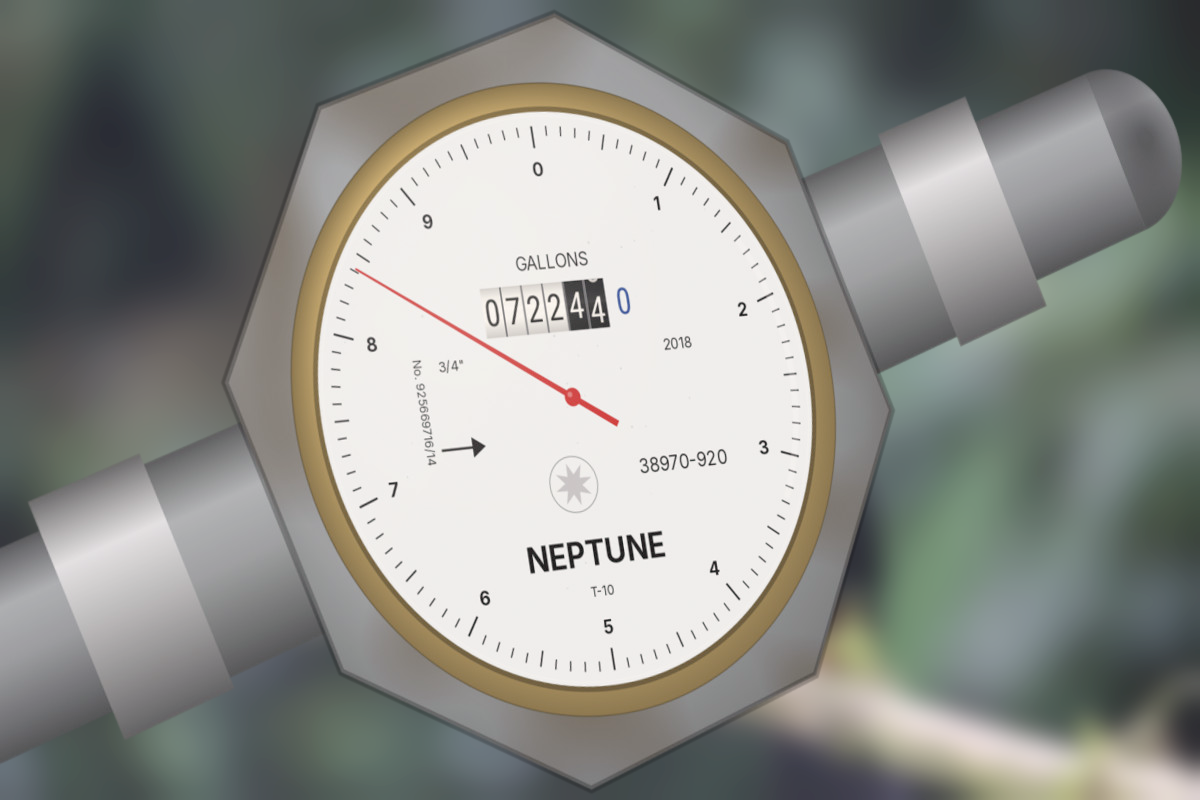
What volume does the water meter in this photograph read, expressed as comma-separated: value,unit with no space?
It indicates 722438.4,gal
